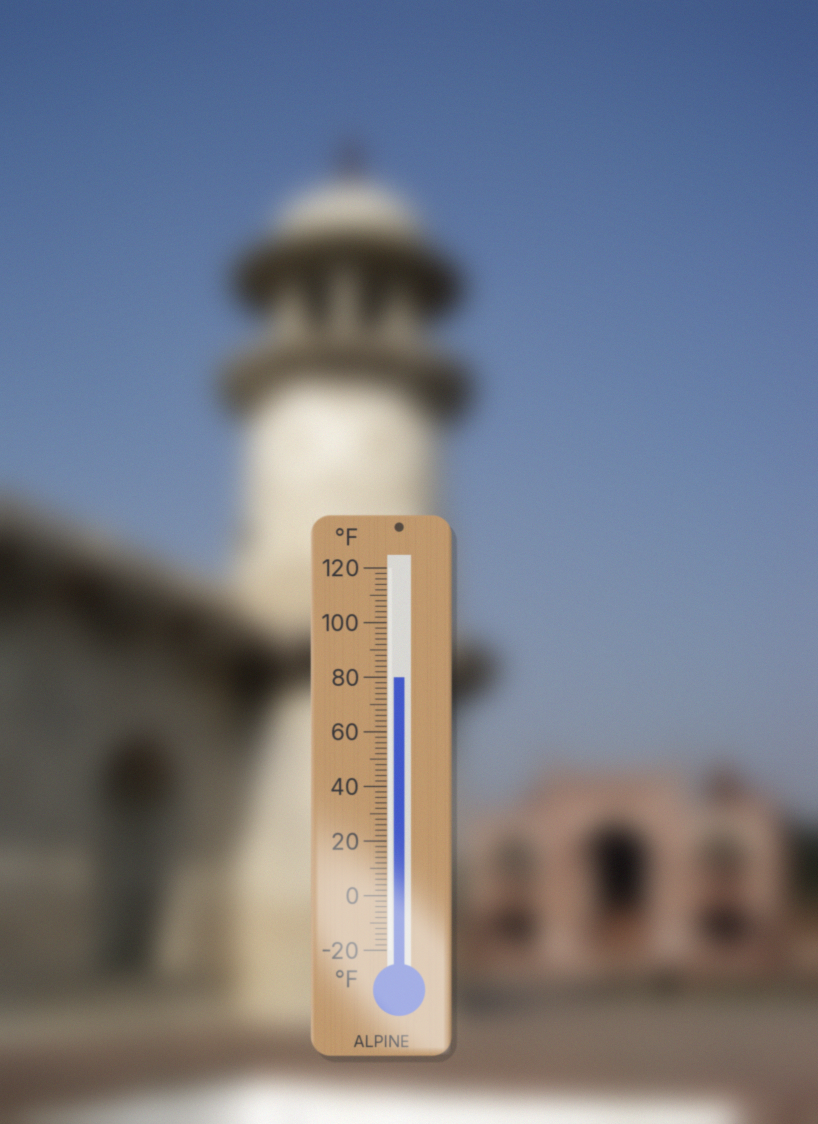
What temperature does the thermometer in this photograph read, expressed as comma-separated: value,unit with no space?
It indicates 80,°F
